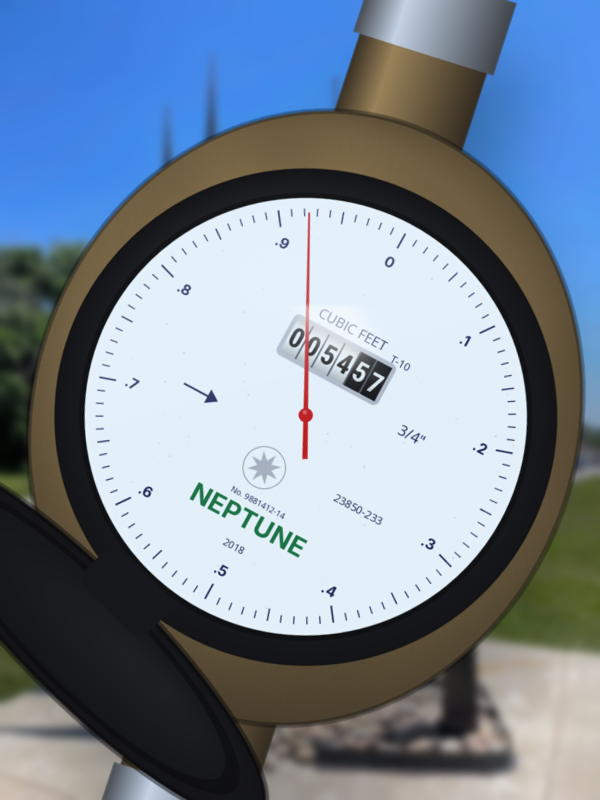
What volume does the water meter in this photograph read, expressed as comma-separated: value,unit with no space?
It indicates 5456.92,ft³
